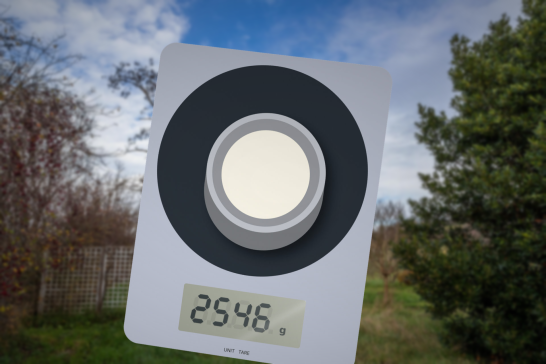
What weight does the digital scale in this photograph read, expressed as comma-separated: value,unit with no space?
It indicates 2546,g
